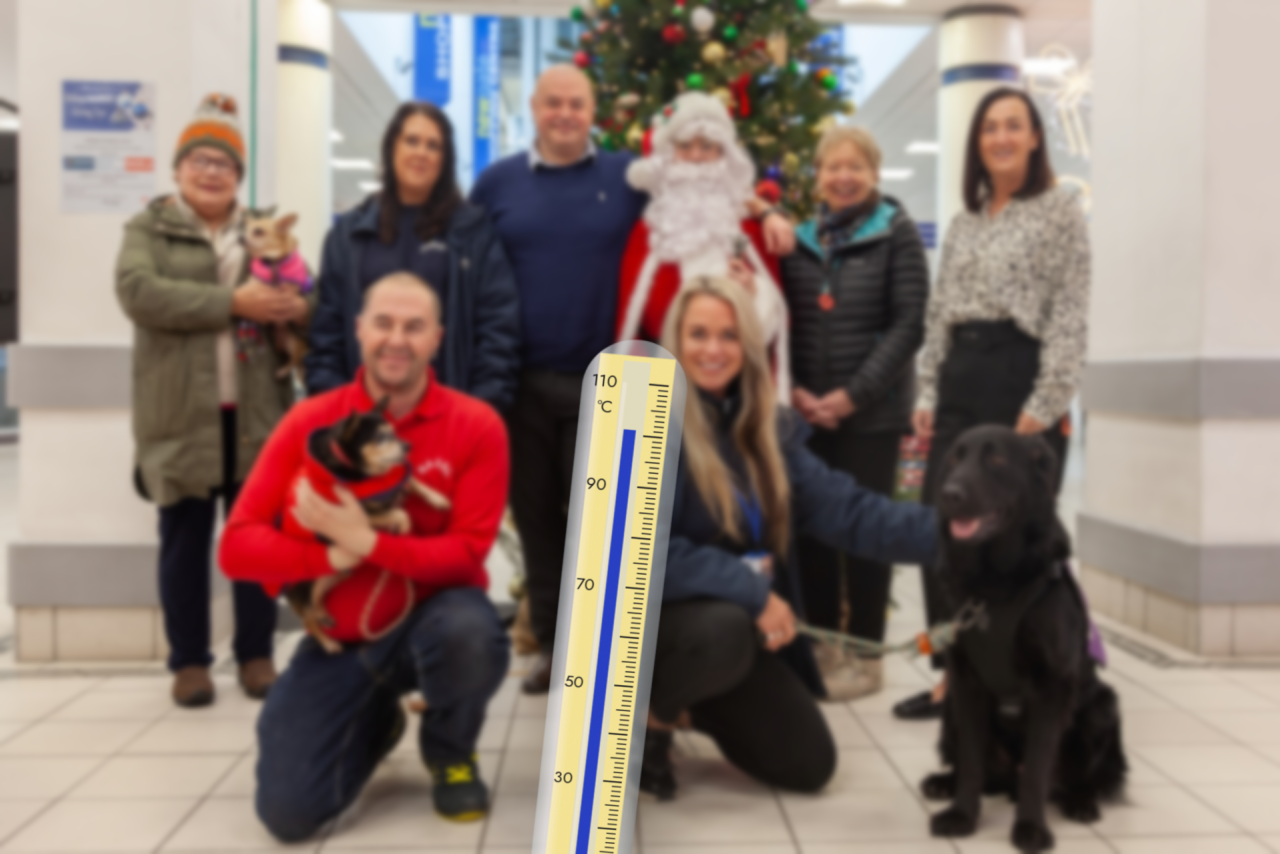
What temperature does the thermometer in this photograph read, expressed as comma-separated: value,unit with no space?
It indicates 101,°C
